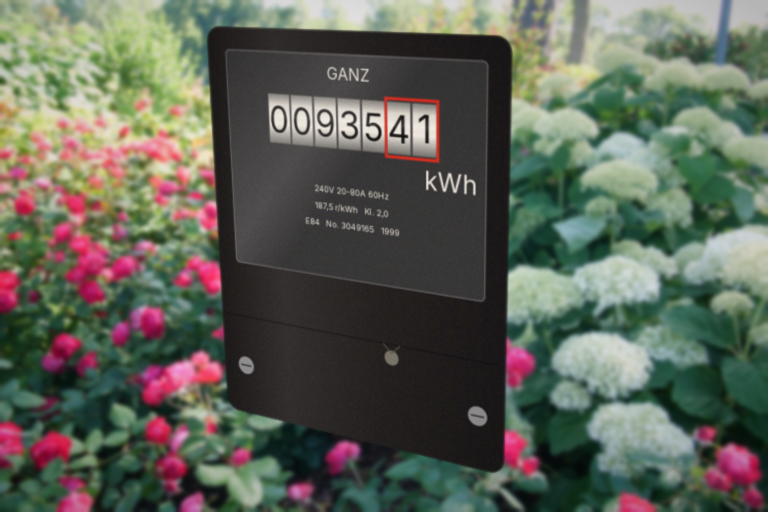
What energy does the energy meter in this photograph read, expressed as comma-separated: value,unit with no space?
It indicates 935.41,kWh
